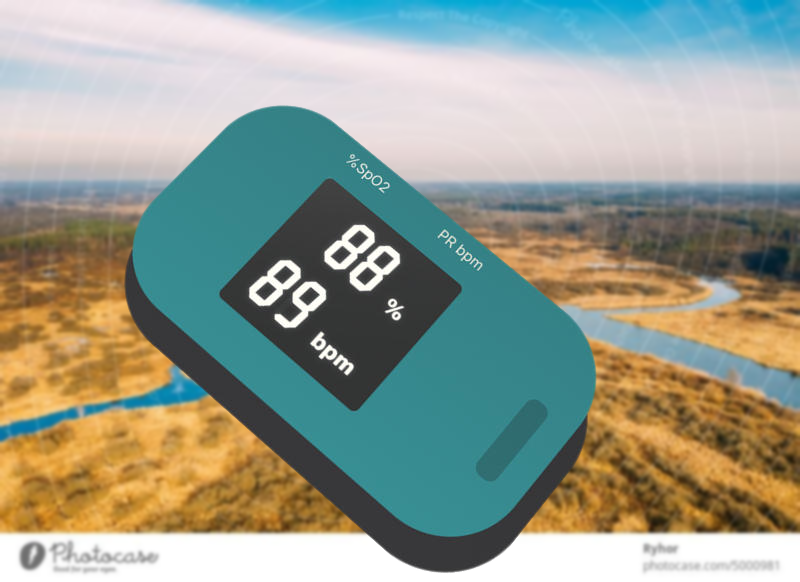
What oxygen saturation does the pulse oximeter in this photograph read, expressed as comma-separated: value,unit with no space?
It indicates 88,%
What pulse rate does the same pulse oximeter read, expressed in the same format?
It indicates 89,bpm
